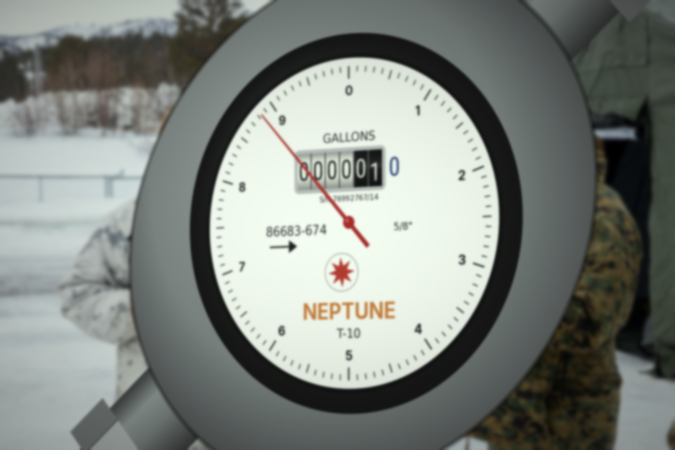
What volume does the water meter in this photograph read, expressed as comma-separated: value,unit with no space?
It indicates 8.8,gal
